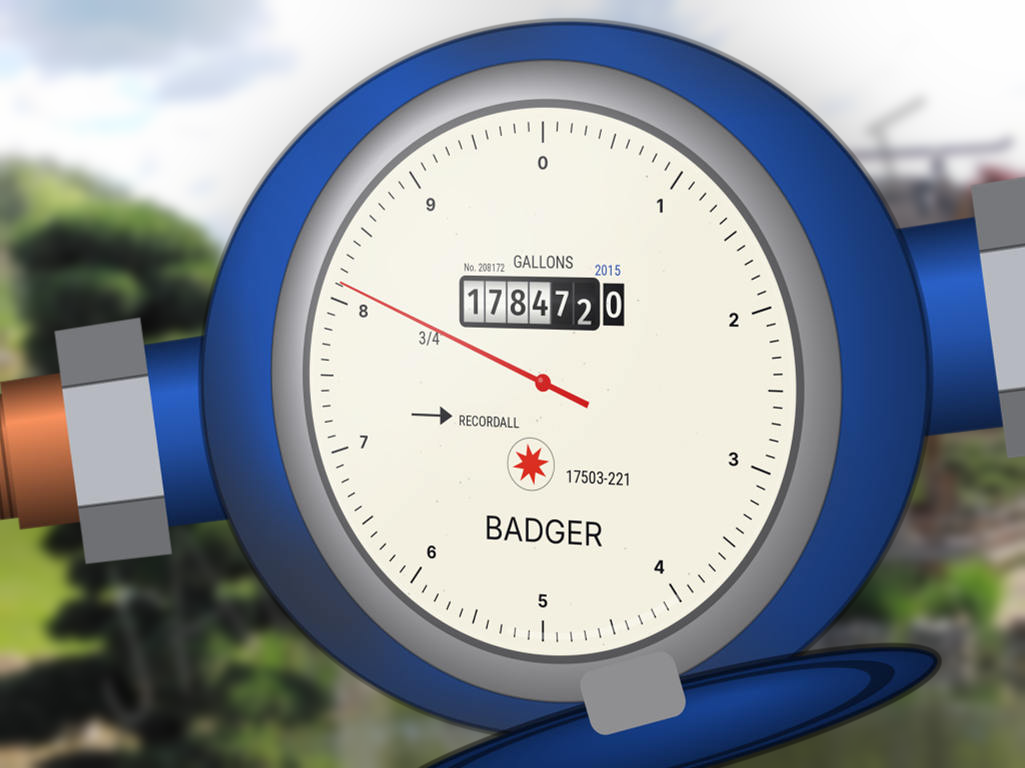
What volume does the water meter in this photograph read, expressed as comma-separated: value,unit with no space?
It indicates 1784718.1,gal
